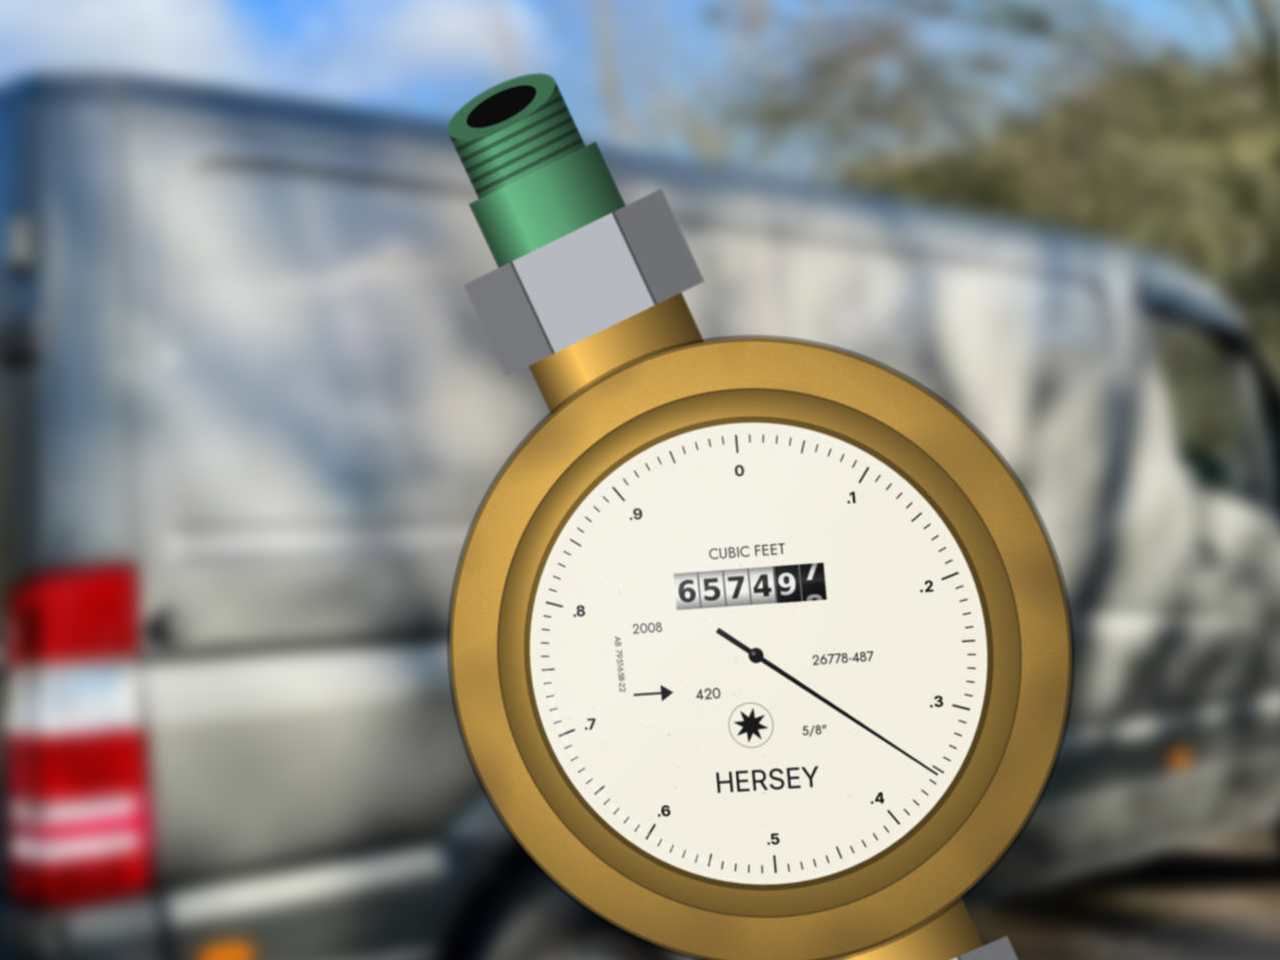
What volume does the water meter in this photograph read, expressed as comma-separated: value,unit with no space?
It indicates 657497.35,ft³
